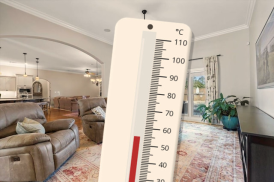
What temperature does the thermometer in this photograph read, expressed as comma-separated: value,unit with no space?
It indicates 55,°C
